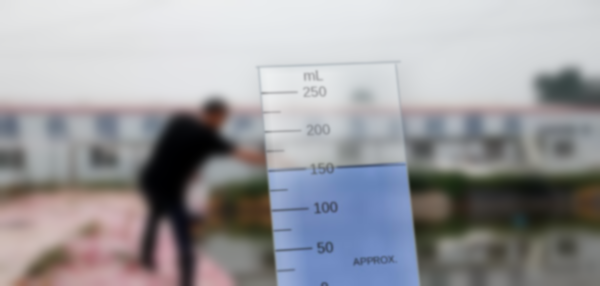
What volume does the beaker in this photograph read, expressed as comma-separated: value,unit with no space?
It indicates 150,mL
